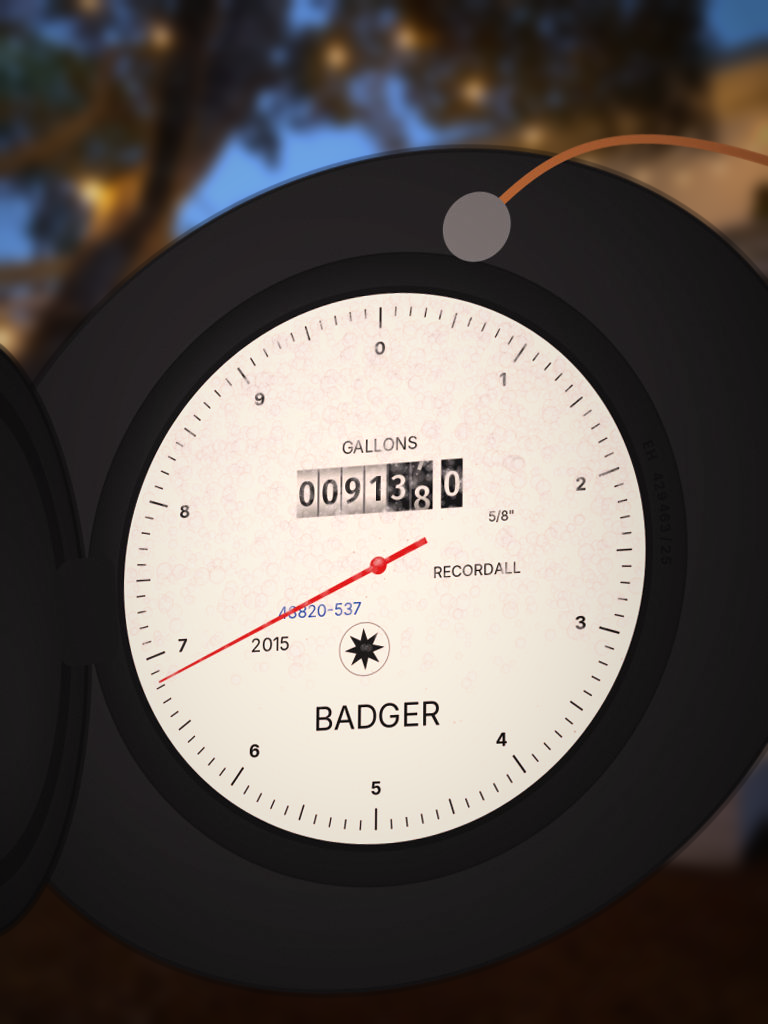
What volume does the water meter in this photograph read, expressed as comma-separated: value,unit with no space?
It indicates 91376.8,gal
